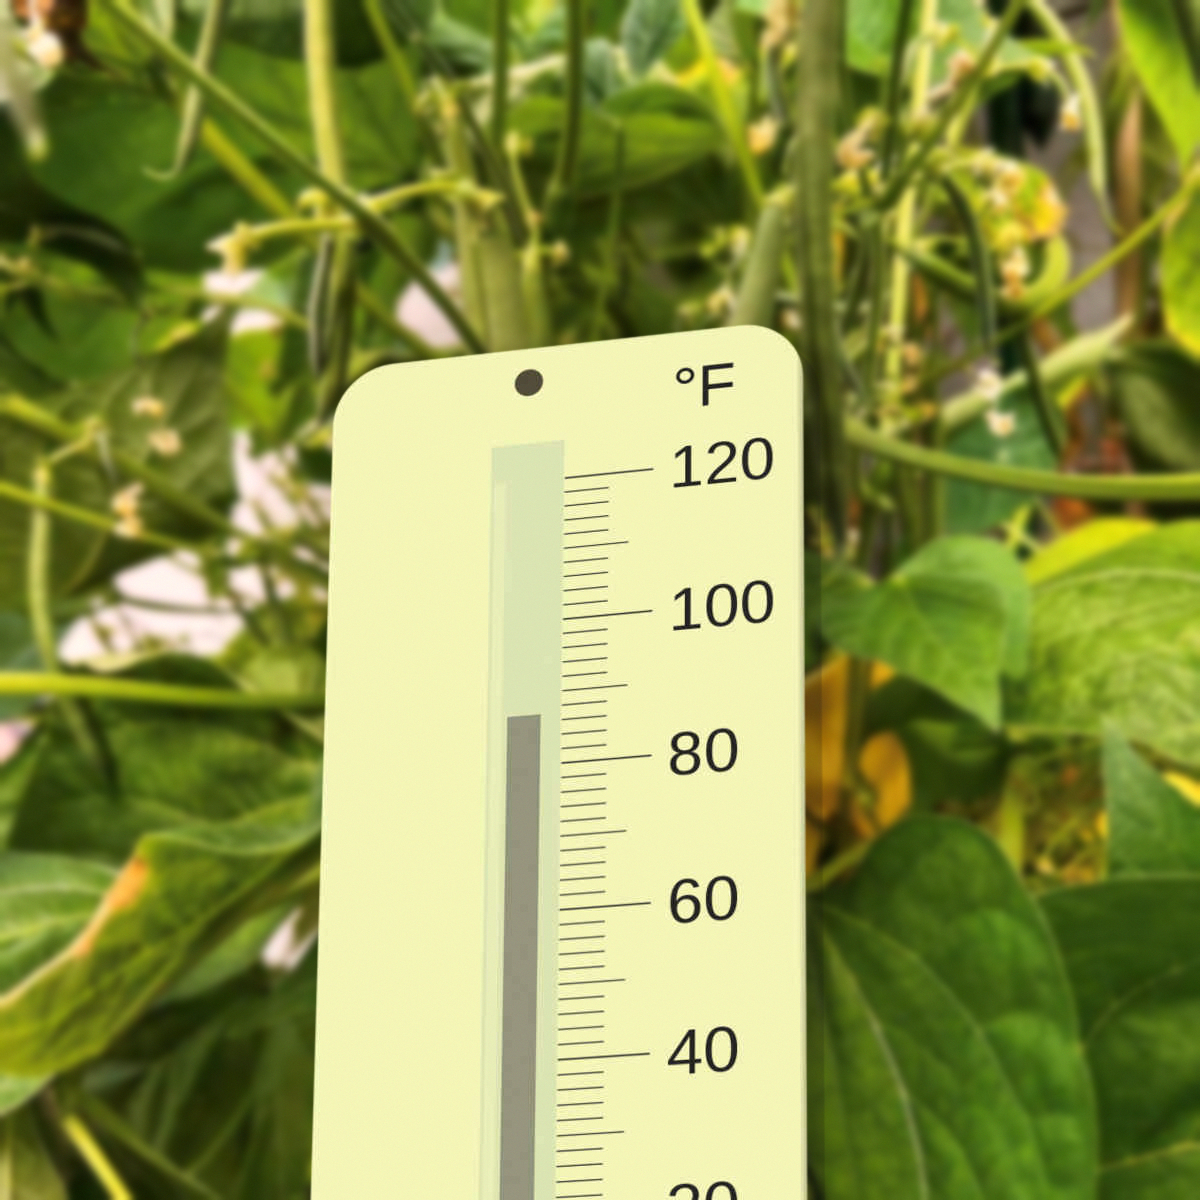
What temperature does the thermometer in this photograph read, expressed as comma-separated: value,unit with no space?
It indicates 87,°F
